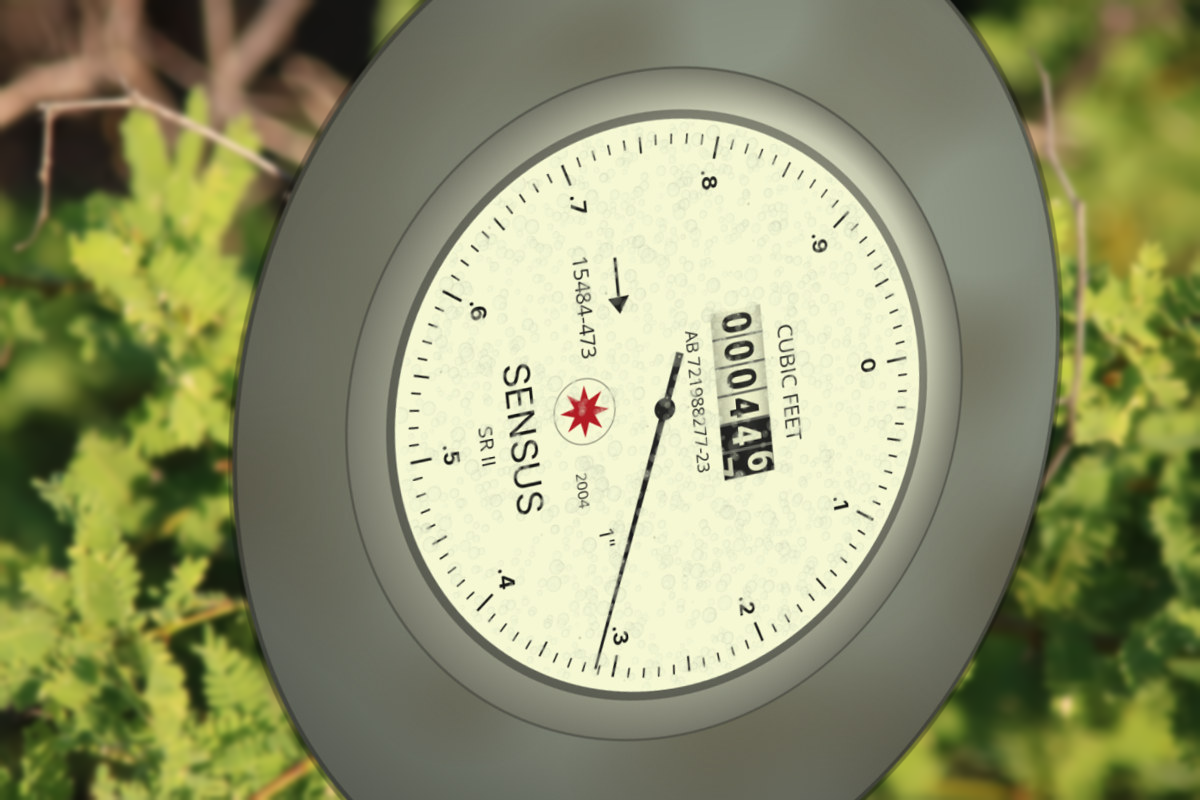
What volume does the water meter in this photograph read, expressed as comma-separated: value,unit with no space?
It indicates 446.31,ft³
